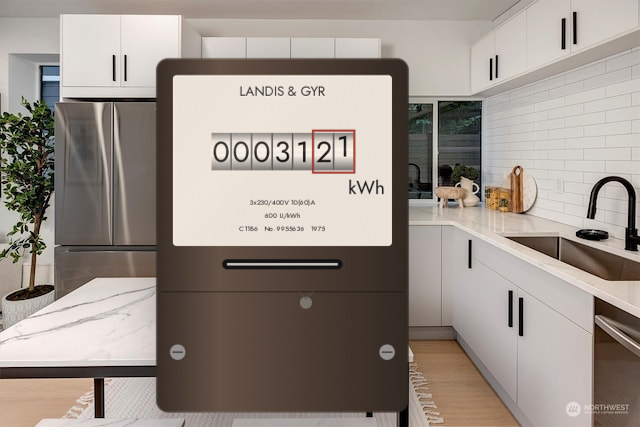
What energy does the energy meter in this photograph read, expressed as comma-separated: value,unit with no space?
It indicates 31.21,kWh
